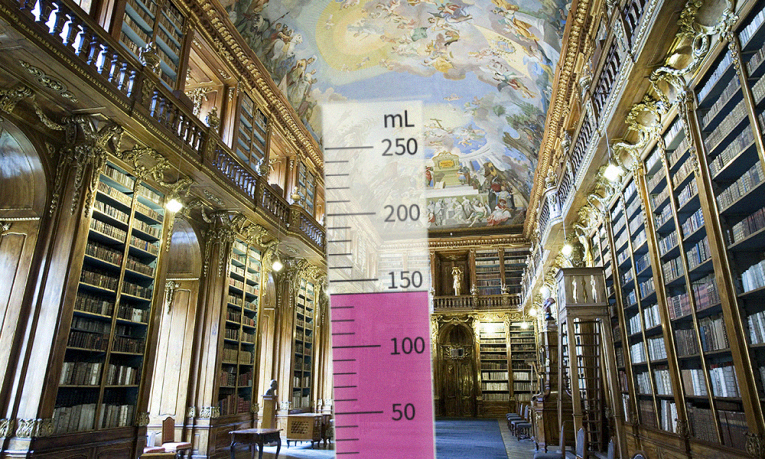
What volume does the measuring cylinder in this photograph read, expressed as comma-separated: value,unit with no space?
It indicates 140,mL
